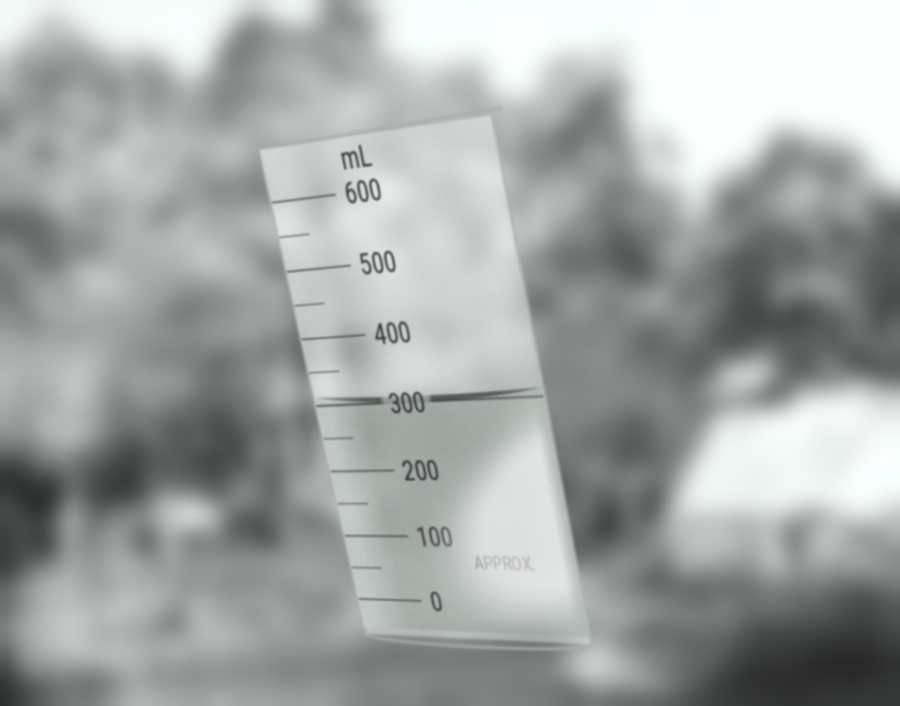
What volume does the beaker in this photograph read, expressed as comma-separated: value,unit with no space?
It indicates 300,mL
